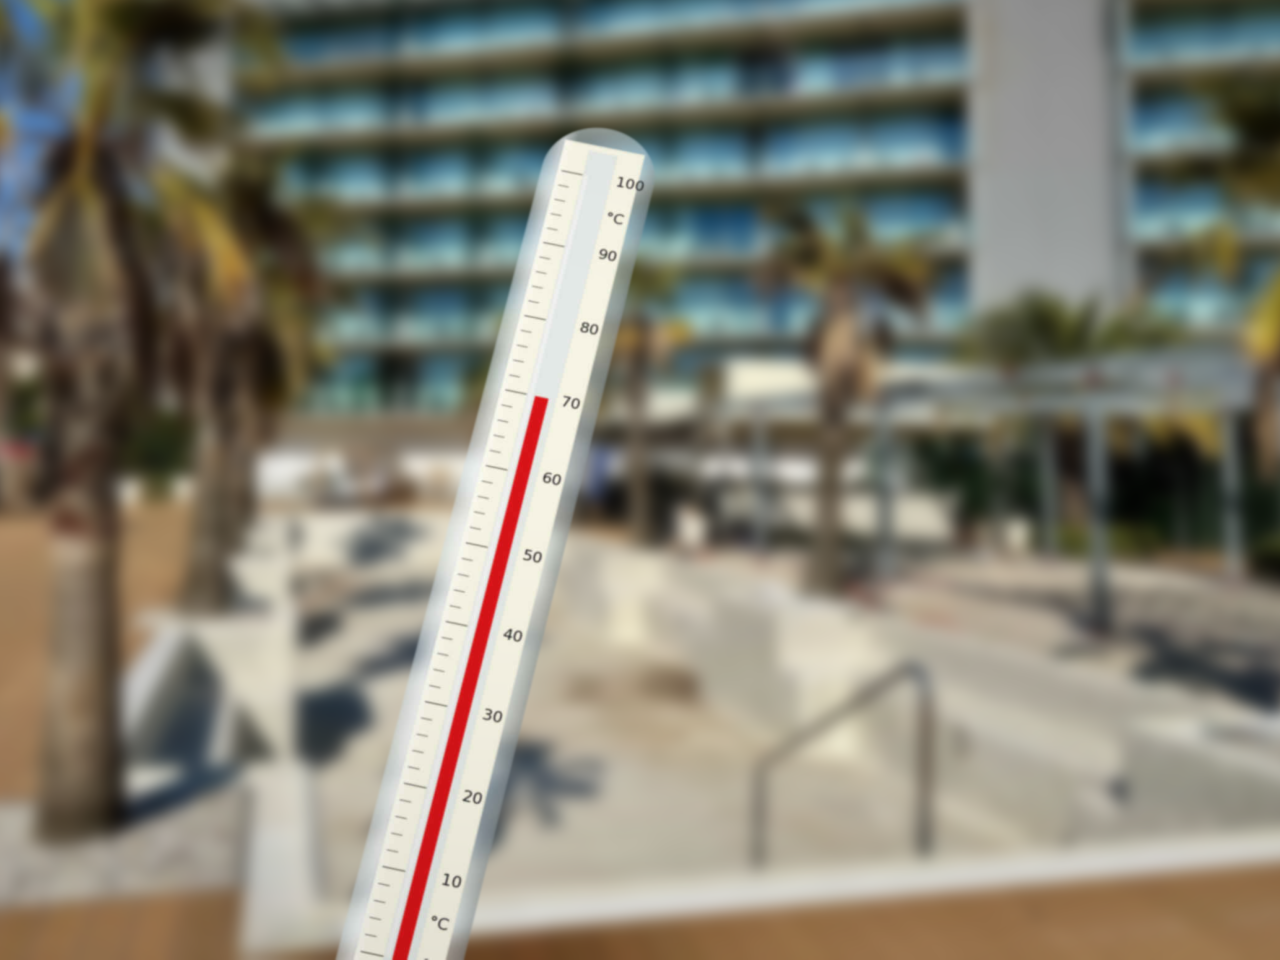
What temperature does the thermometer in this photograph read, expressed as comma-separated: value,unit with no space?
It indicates 70,°C
